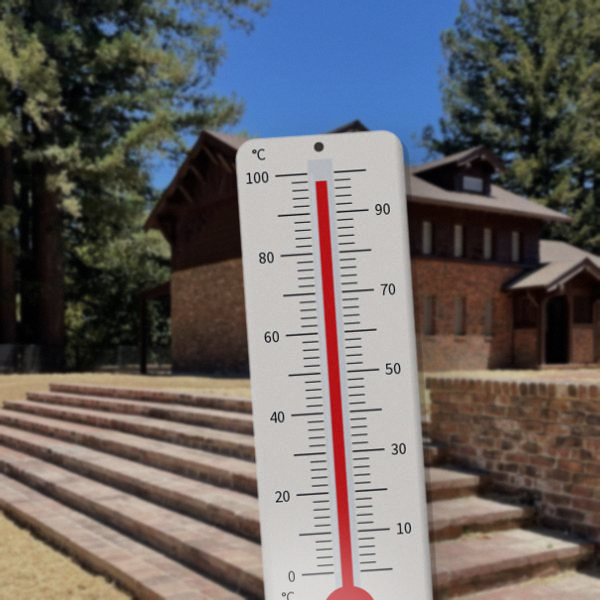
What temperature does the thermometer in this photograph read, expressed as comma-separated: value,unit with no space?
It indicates 98,°C
